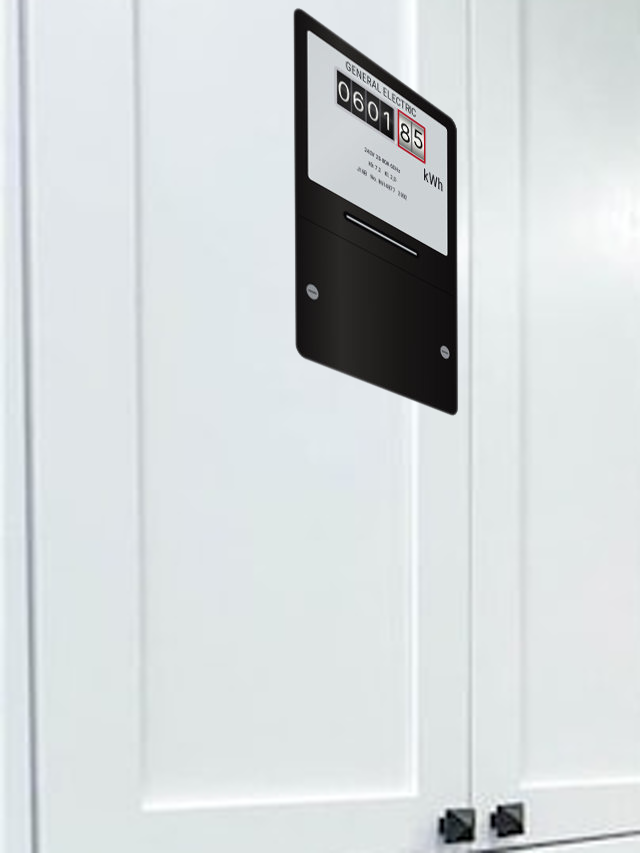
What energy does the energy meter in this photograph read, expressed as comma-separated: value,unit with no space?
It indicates 601.85,kWh
